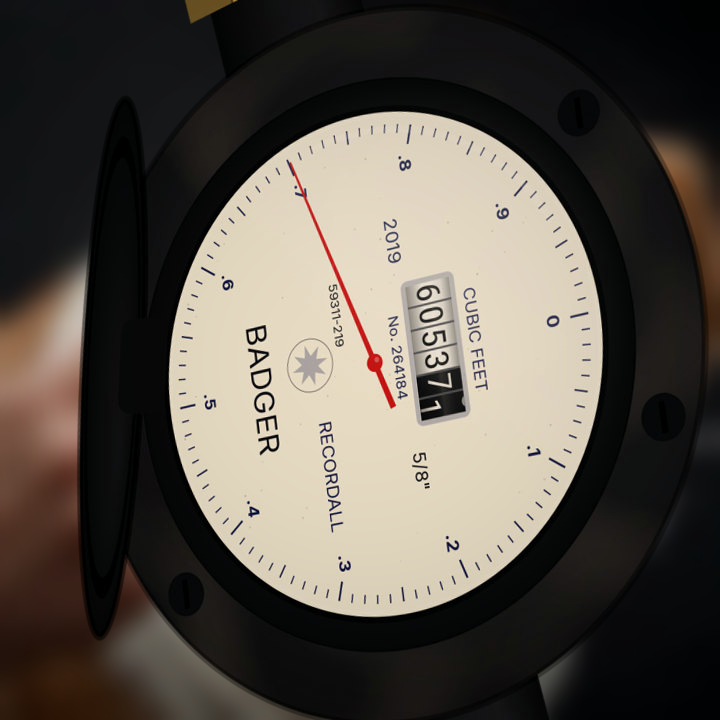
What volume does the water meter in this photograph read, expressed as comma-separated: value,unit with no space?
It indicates 605370.70,ft³
